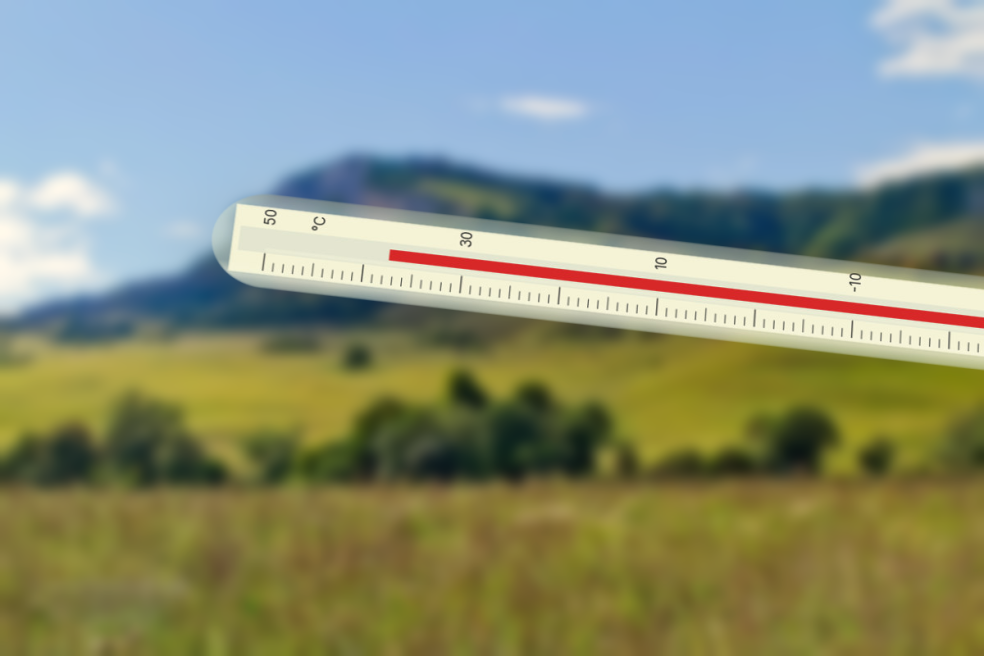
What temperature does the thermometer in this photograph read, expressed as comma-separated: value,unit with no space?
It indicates 37.5,°C
